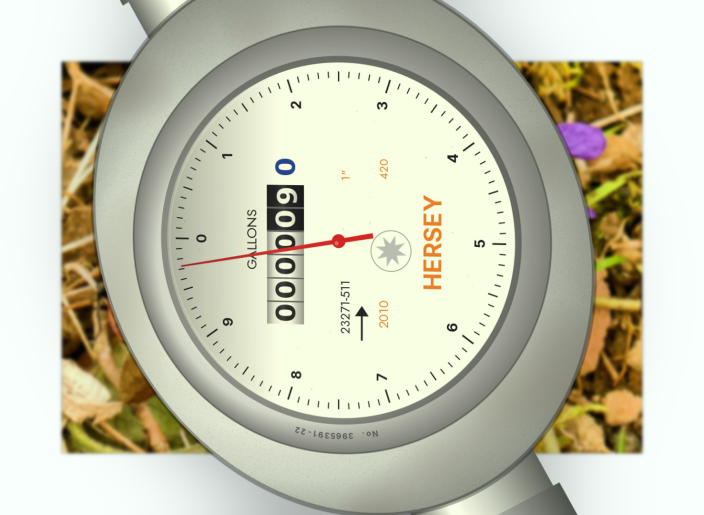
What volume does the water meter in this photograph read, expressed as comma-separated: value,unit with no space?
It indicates 89.7,gal
